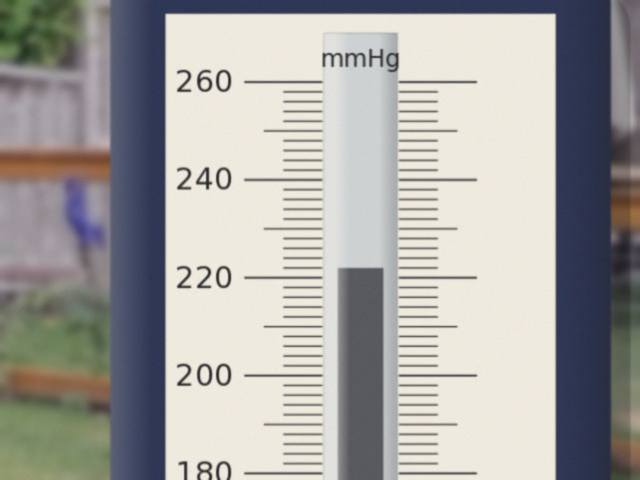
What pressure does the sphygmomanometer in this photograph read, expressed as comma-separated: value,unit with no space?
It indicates 222,mmHg
